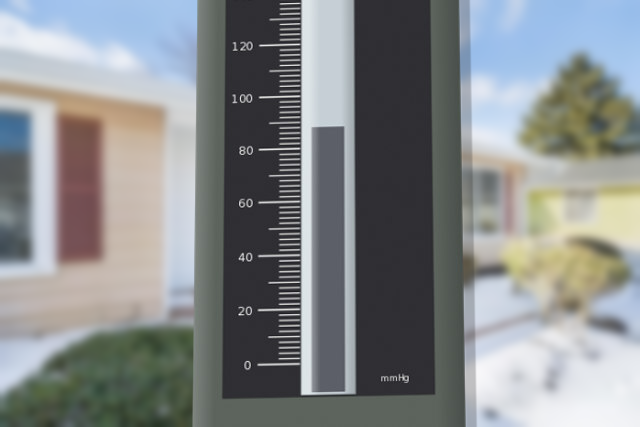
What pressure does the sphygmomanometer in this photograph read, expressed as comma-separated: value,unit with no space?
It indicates 88,mmHg
